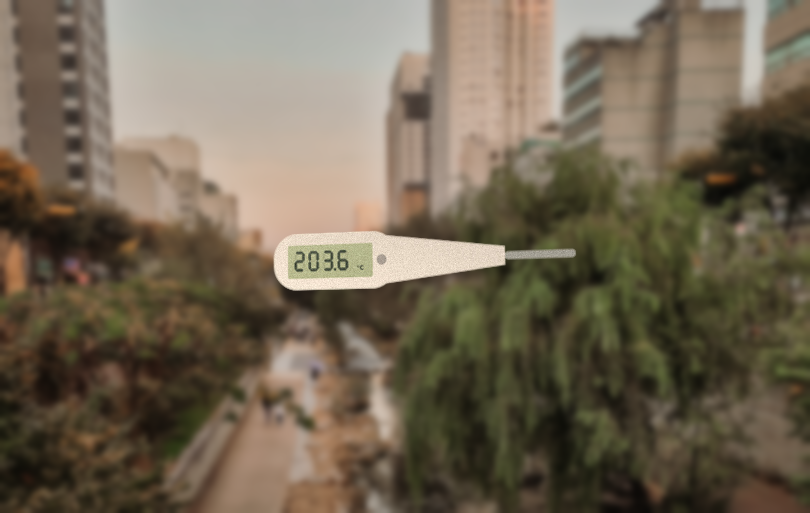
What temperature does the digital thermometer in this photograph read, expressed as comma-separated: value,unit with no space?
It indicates 203.6,°C
